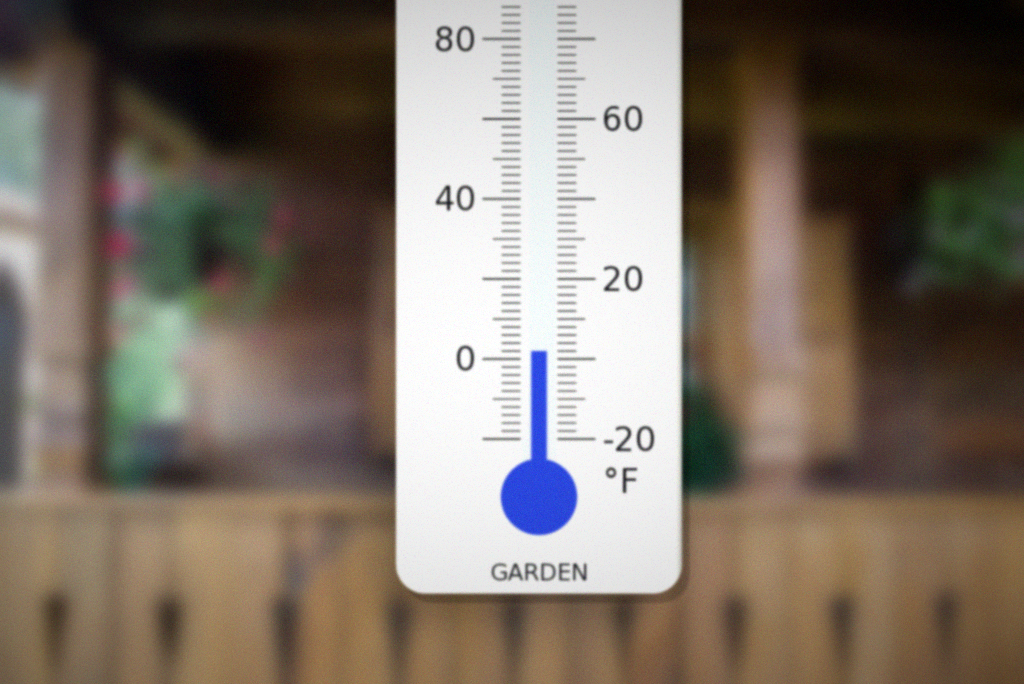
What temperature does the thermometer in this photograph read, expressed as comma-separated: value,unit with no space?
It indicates 2,°F
